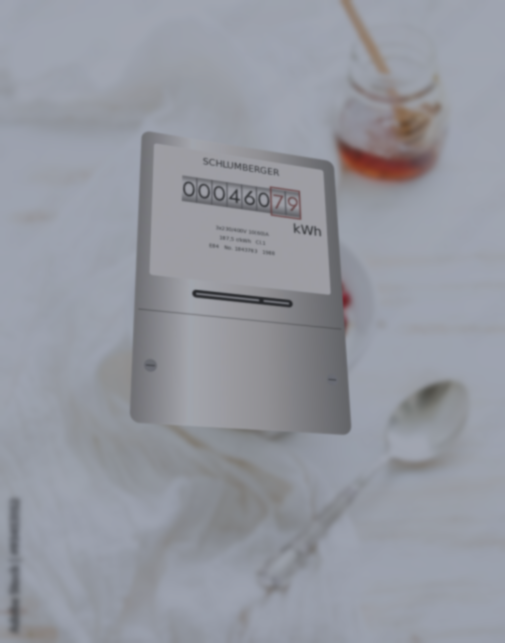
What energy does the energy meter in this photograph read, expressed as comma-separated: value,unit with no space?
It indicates 460.79,kWh
